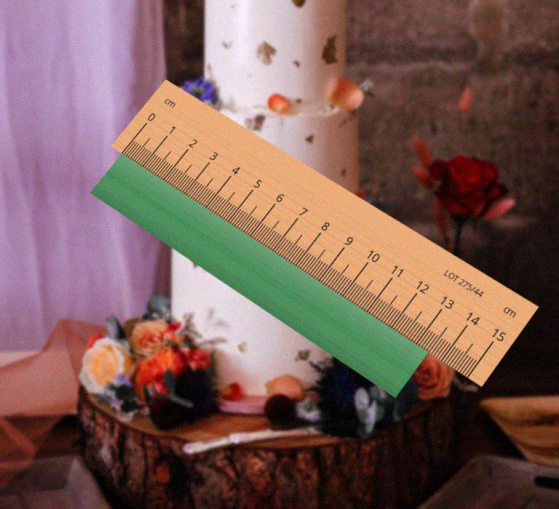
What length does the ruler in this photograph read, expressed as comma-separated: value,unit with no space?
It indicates 13.5,cm
